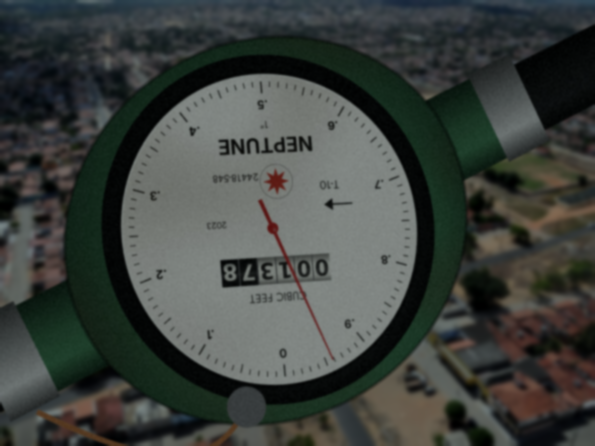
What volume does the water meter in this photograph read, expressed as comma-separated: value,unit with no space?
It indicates 1377.94,ft³
